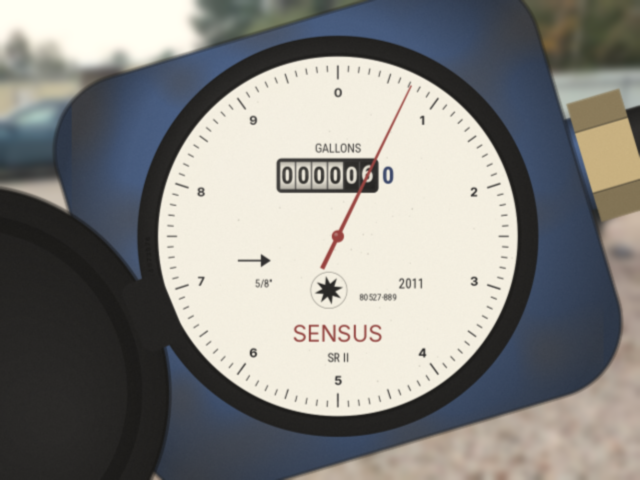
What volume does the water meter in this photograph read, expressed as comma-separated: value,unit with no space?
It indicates 60.7,gal
